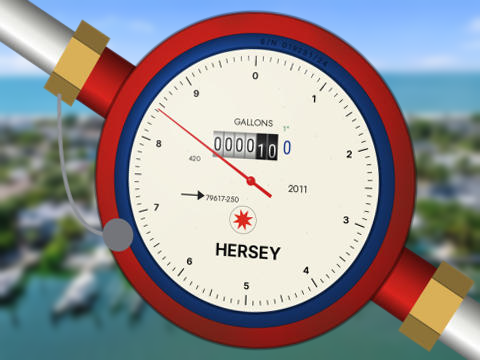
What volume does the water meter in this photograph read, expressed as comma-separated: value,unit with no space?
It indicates 98.4,gal
